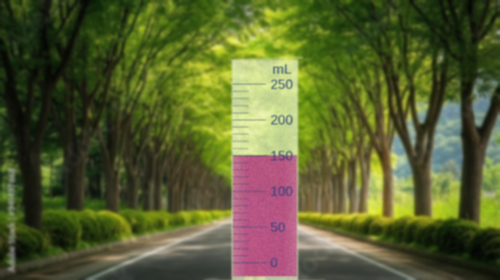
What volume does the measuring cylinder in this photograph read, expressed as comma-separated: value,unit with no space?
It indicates 150,mL
